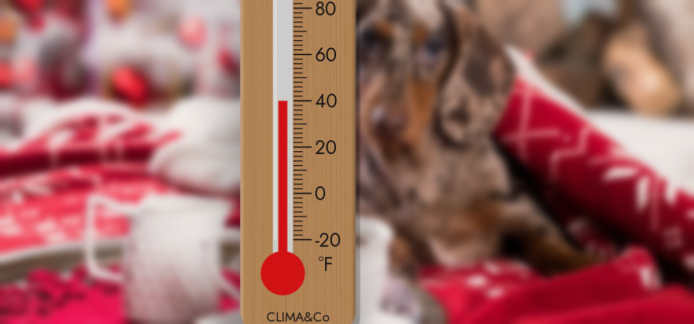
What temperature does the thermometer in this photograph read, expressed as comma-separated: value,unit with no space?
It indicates 40,°F
